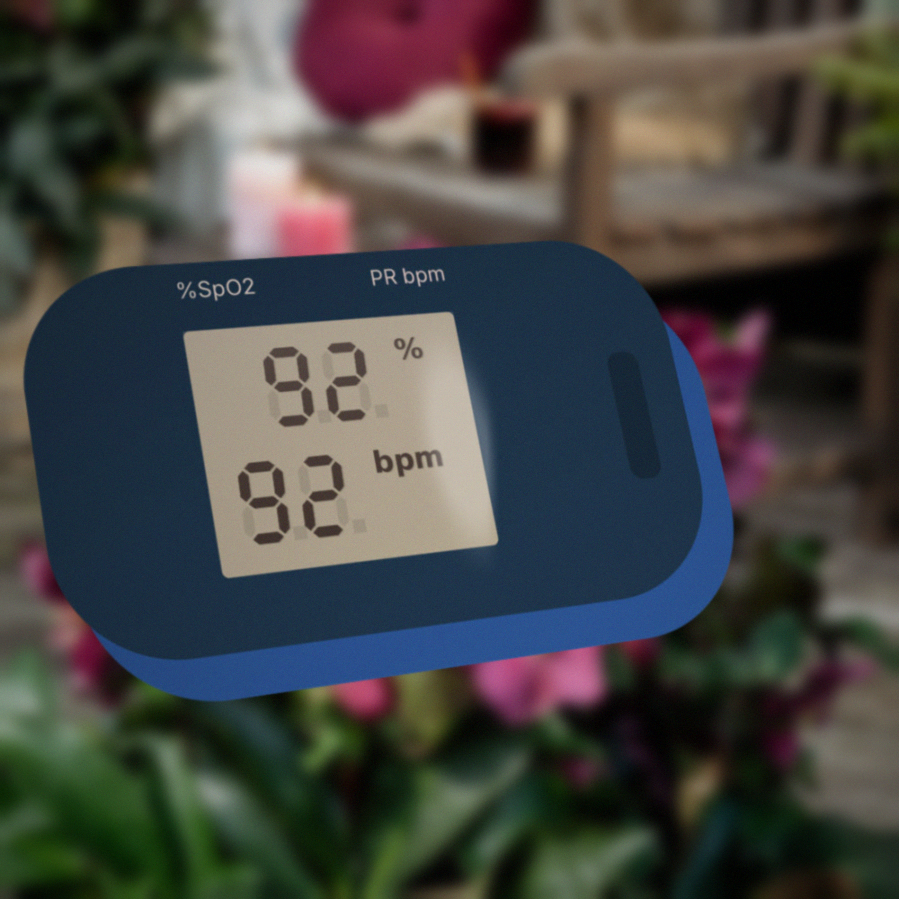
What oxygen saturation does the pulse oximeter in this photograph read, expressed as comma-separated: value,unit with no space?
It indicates 92,%
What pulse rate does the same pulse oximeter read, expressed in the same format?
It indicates 92,bpm
